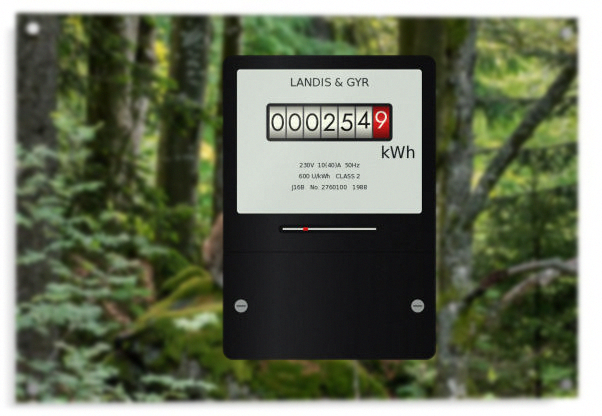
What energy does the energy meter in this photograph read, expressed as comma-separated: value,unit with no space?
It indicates 254.9,kWh
